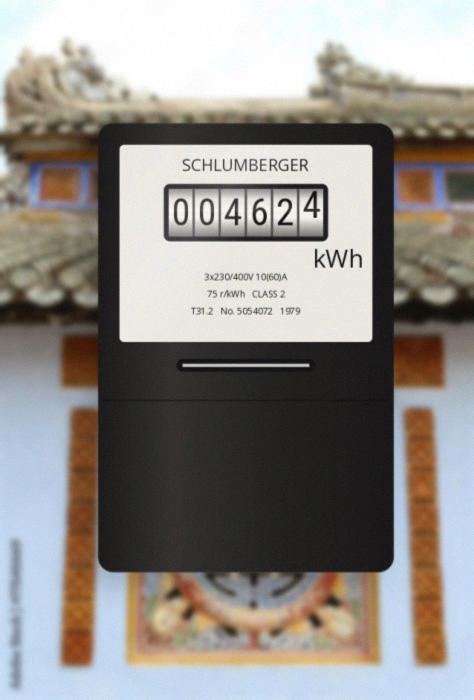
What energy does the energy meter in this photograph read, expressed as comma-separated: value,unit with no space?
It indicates 4624,kWh
